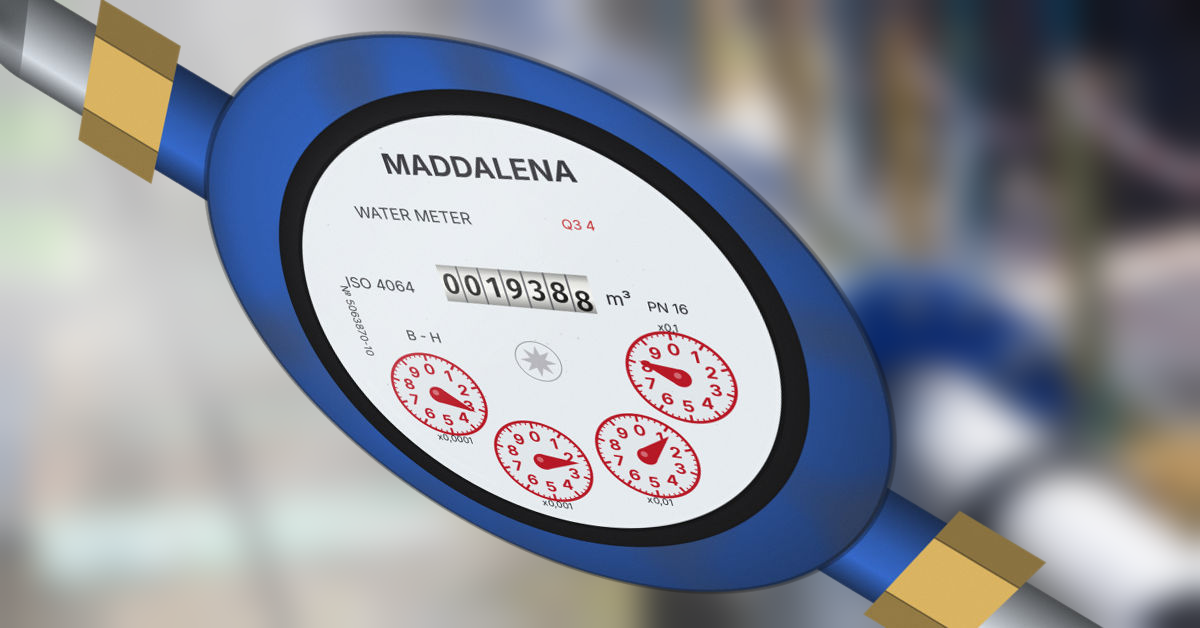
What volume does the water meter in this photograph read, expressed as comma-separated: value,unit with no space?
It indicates 19387.8123,m³
